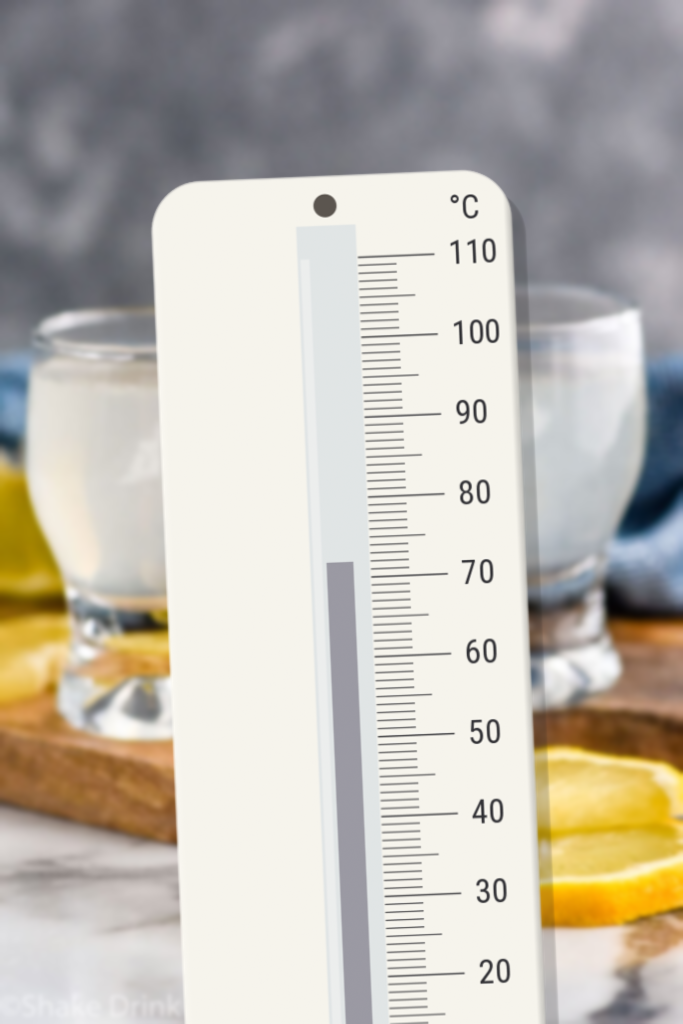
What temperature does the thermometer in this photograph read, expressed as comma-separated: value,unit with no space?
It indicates 72,°C
